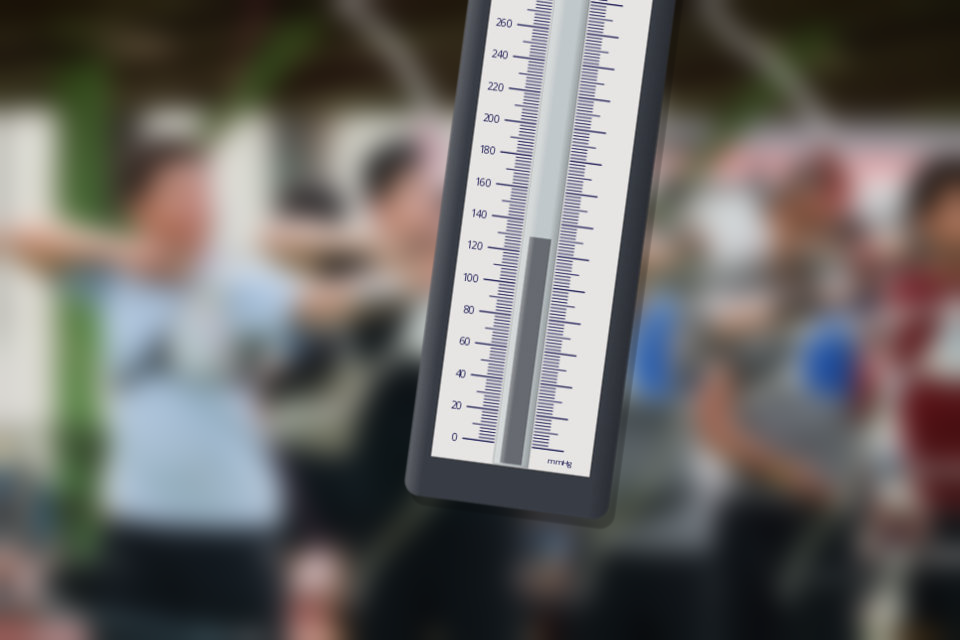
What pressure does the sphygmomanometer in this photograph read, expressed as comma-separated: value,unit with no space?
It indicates 130,mmHg
